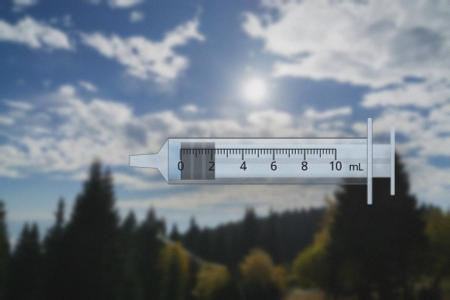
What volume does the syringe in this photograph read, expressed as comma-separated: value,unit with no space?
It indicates 0,mL
